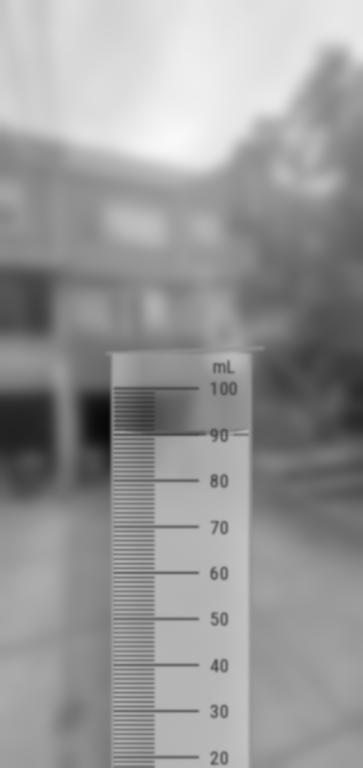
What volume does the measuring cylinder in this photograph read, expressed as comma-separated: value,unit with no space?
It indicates 90,mL
